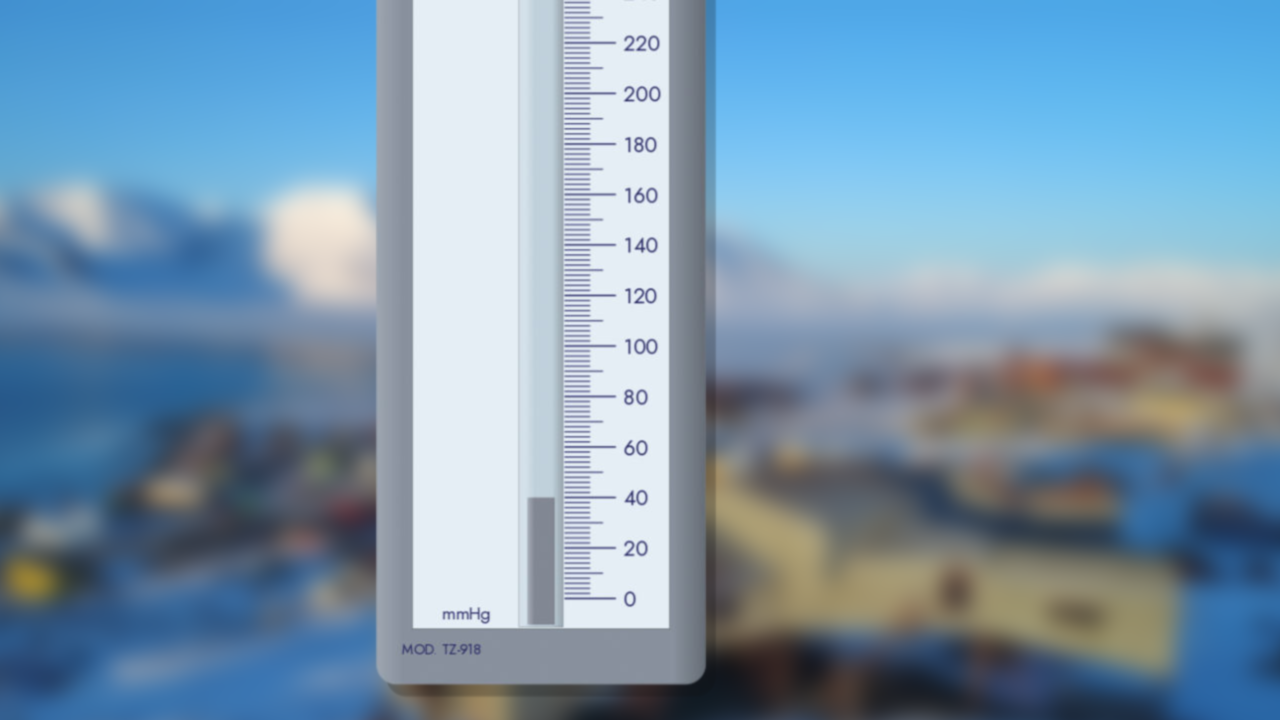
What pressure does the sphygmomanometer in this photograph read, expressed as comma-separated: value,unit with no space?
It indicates 40,mmHg
